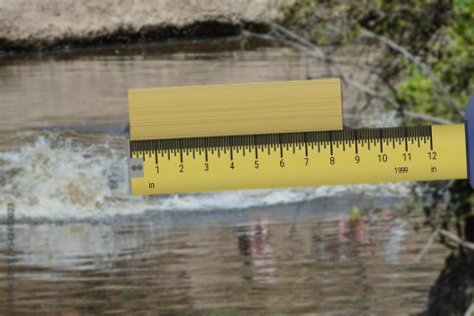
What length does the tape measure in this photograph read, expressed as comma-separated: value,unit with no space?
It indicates 8.5,in
